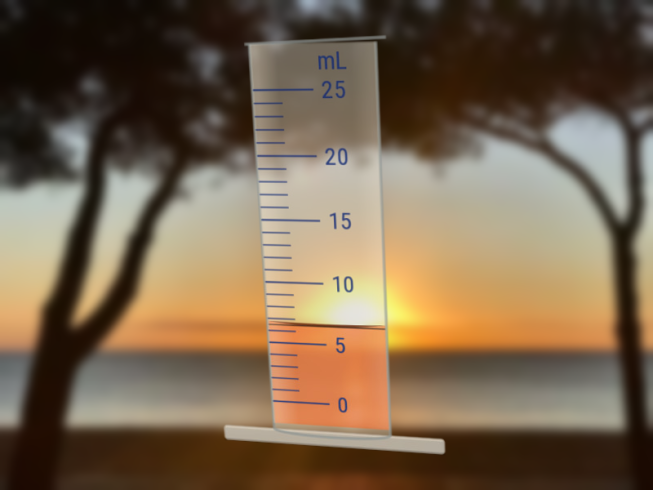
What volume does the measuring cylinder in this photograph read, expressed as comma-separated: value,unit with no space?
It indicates 6.5,mL
